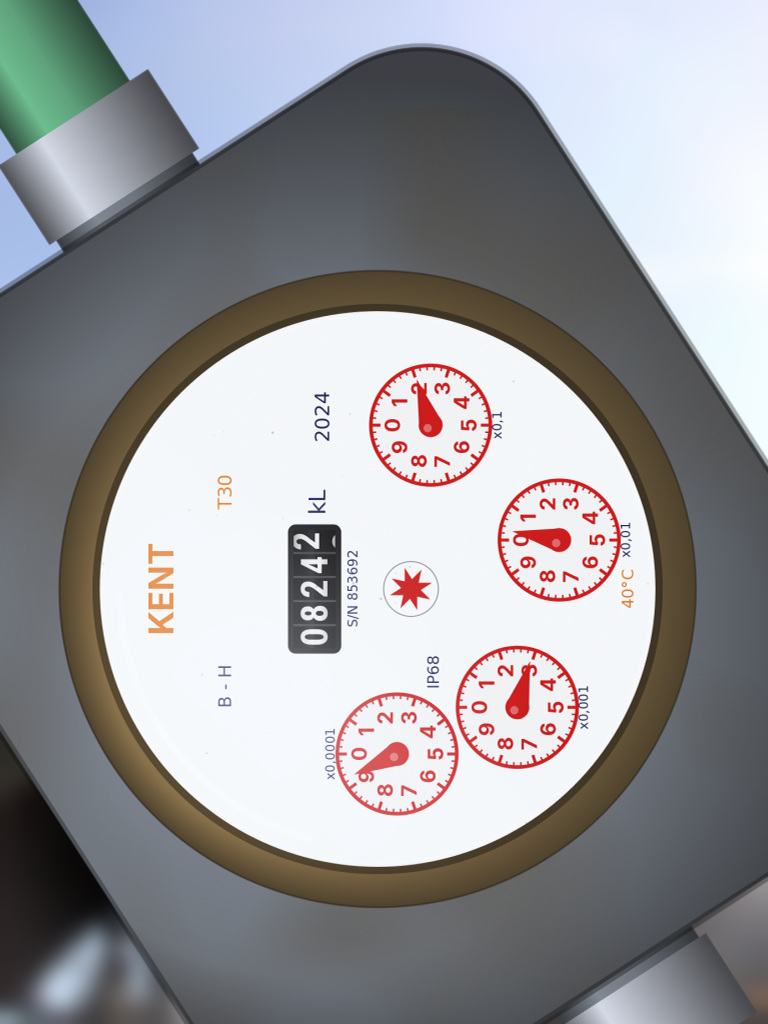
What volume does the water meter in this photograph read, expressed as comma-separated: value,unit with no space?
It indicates 8242.2029,kL
